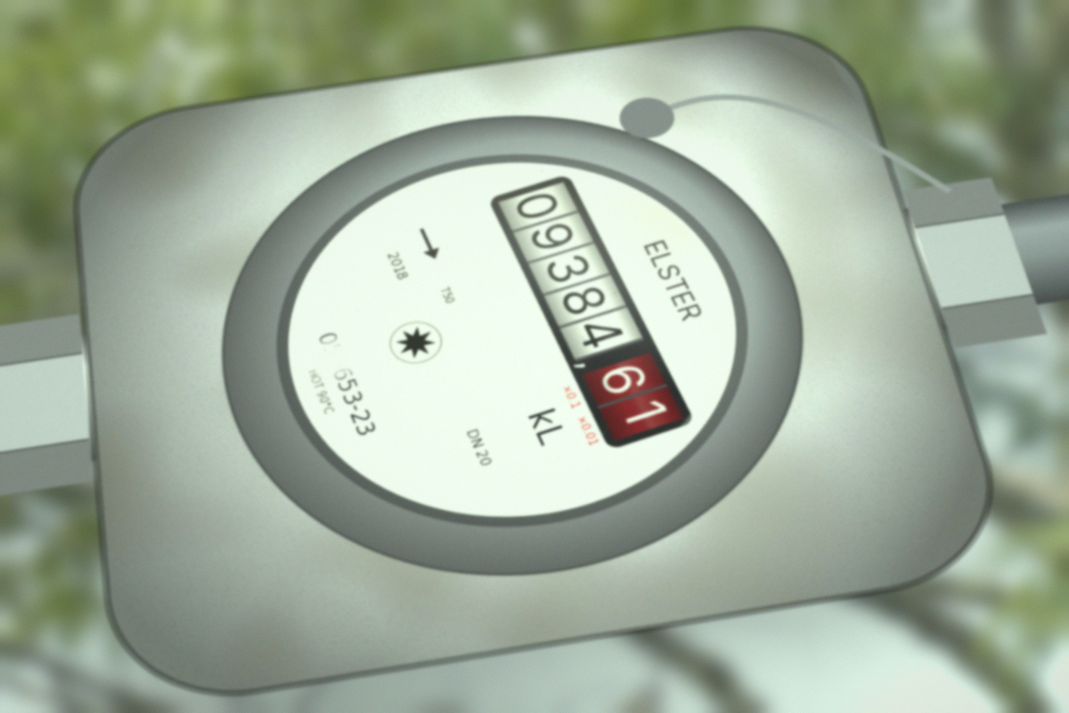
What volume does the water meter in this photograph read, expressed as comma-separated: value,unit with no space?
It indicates 9384.61,kL
